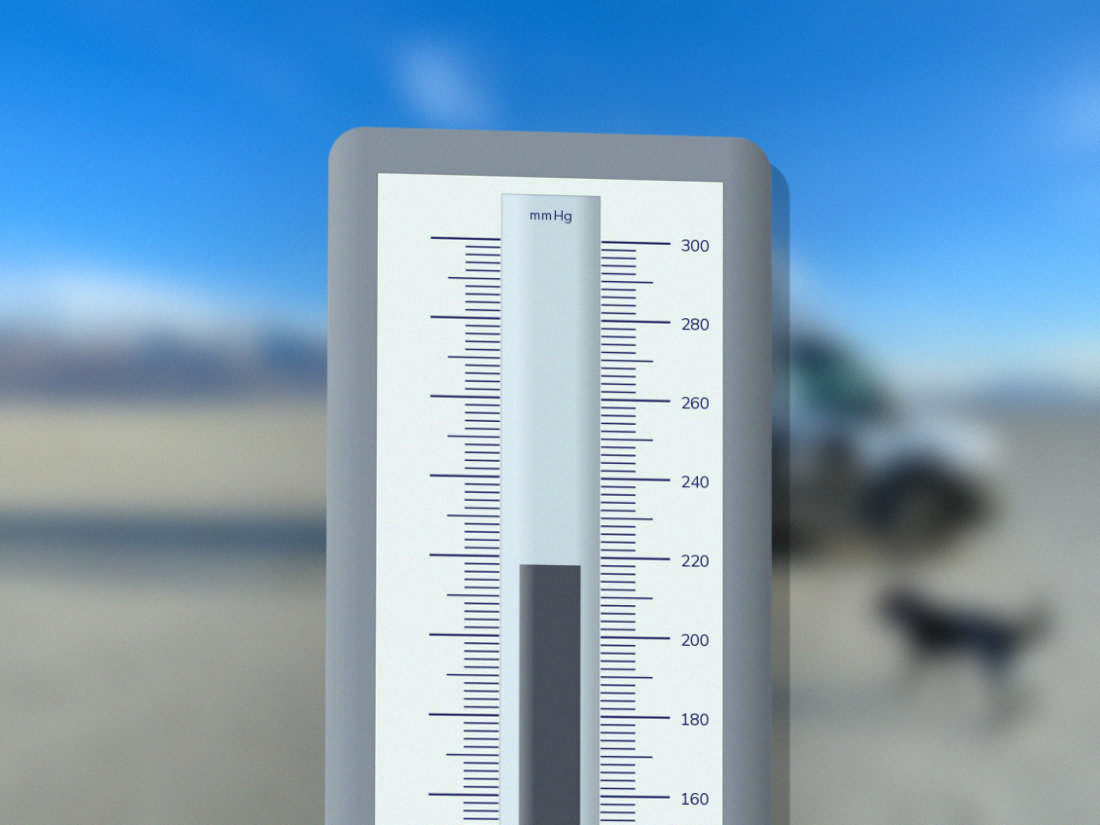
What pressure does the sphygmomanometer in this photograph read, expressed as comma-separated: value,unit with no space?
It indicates 218,mmHg
